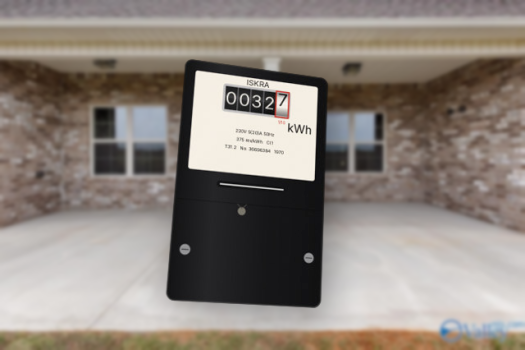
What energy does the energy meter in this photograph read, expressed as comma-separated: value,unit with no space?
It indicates 32.7,kWh
